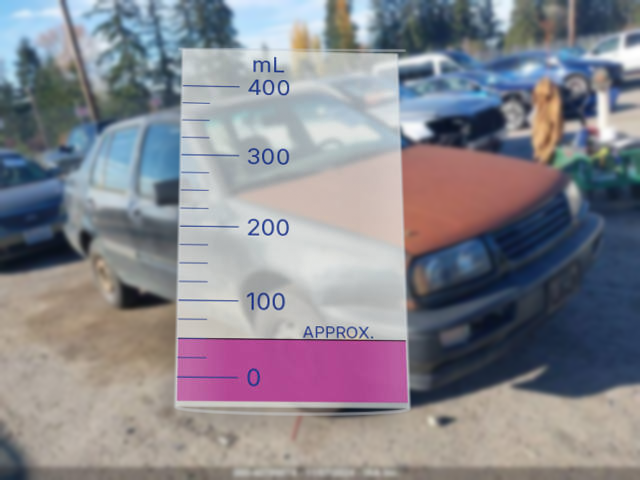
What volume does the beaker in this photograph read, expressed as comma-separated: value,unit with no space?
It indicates 50,mL
